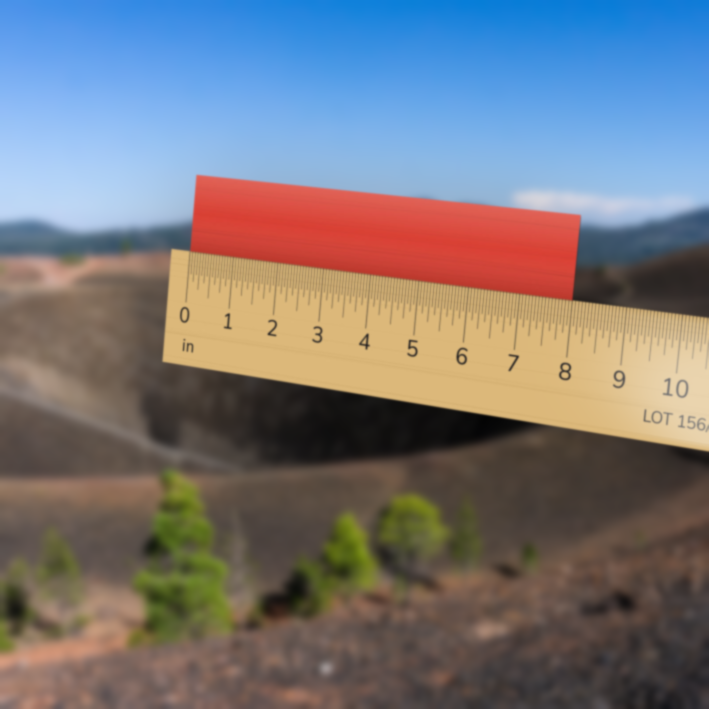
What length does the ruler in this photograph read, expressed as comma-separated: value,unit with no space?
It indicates 8,in
